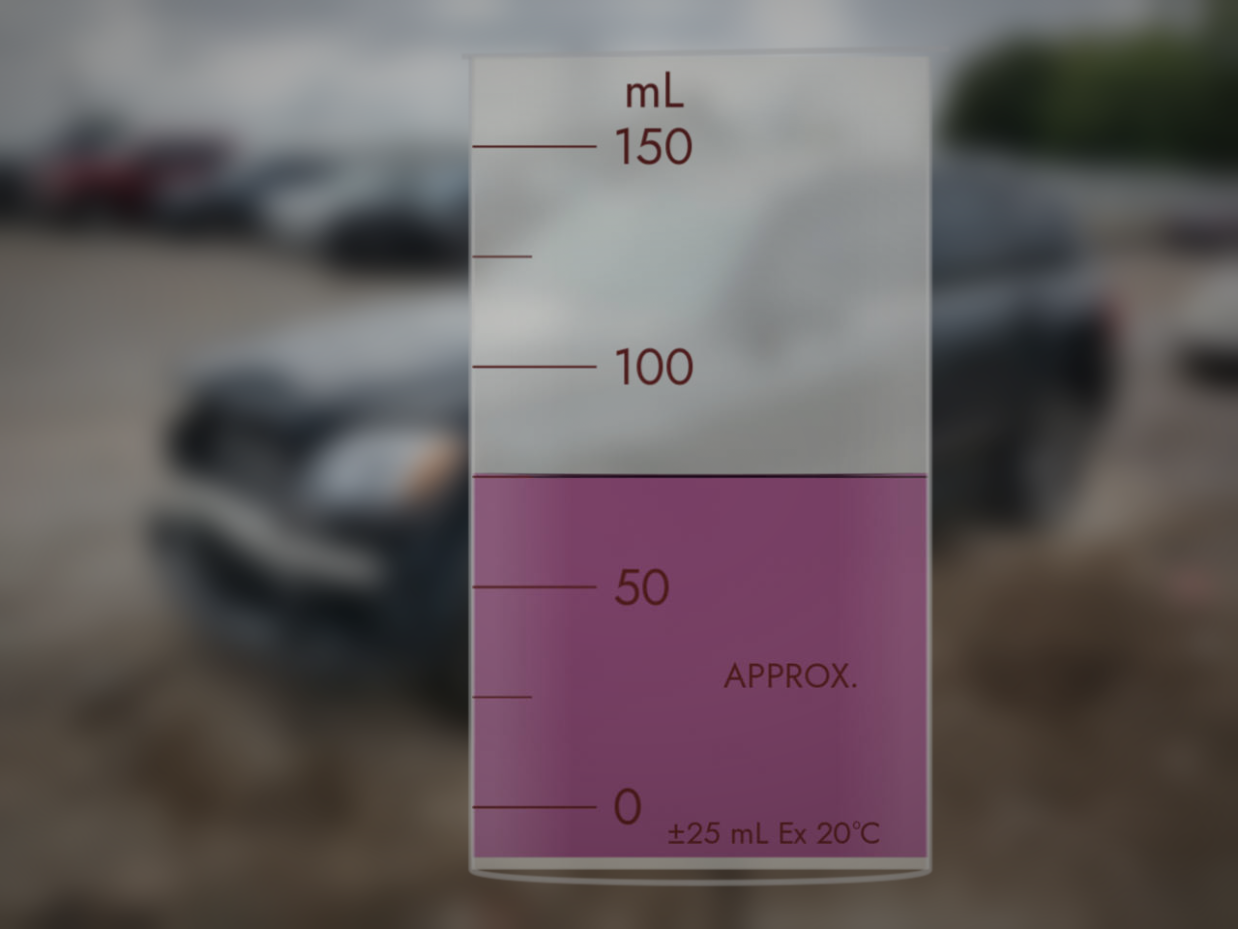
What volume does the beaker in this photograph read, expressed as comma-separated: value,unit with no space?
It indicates 75,mL
